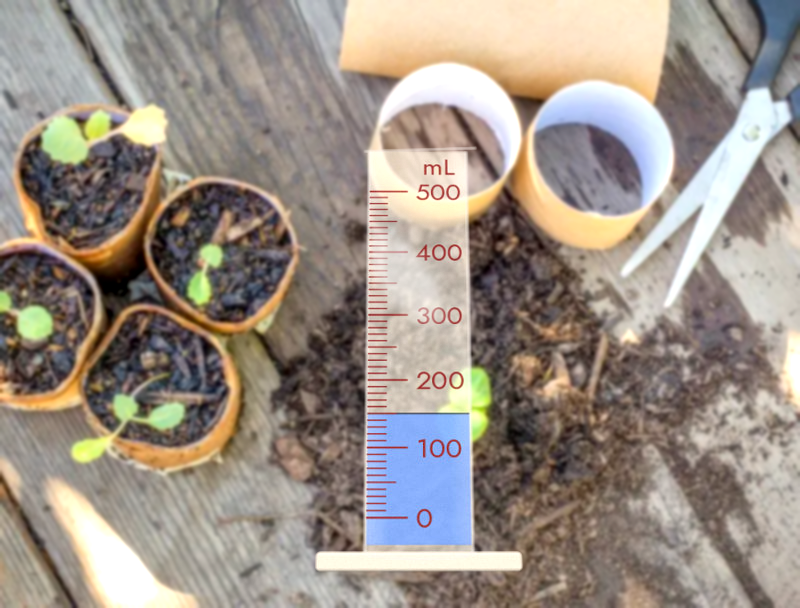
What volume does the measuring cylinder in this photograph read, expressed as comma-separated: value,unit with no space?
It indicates 150,mL
